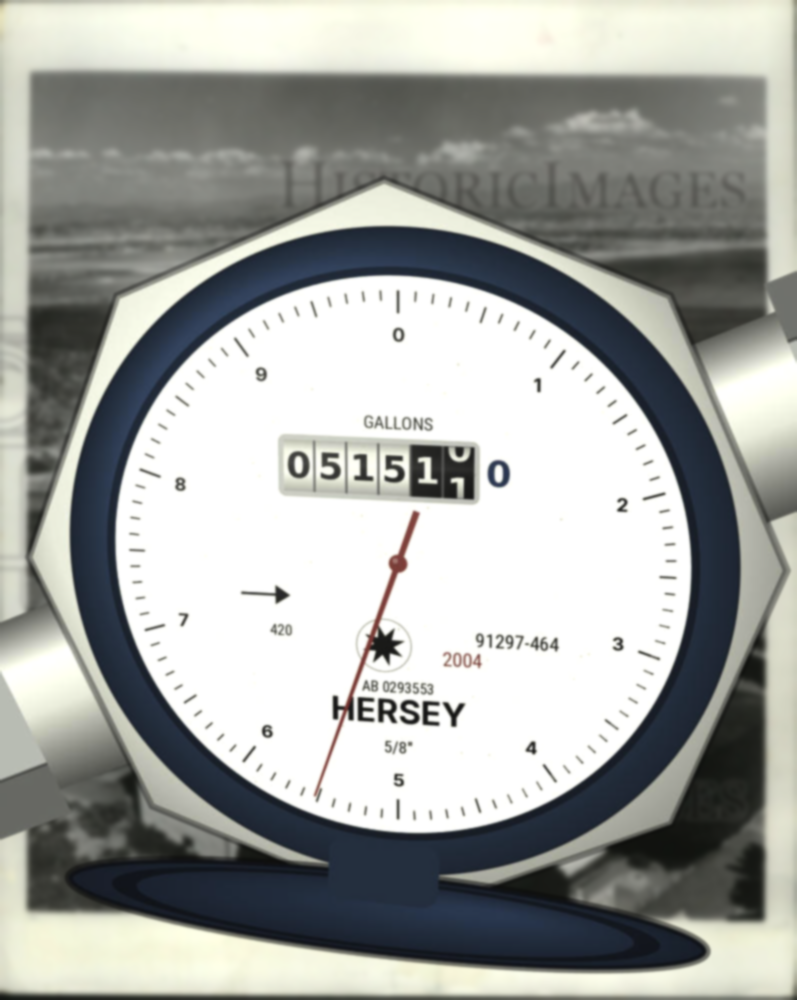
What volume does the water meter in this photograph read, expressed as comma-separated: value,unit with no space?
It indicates 515105.5,gal
